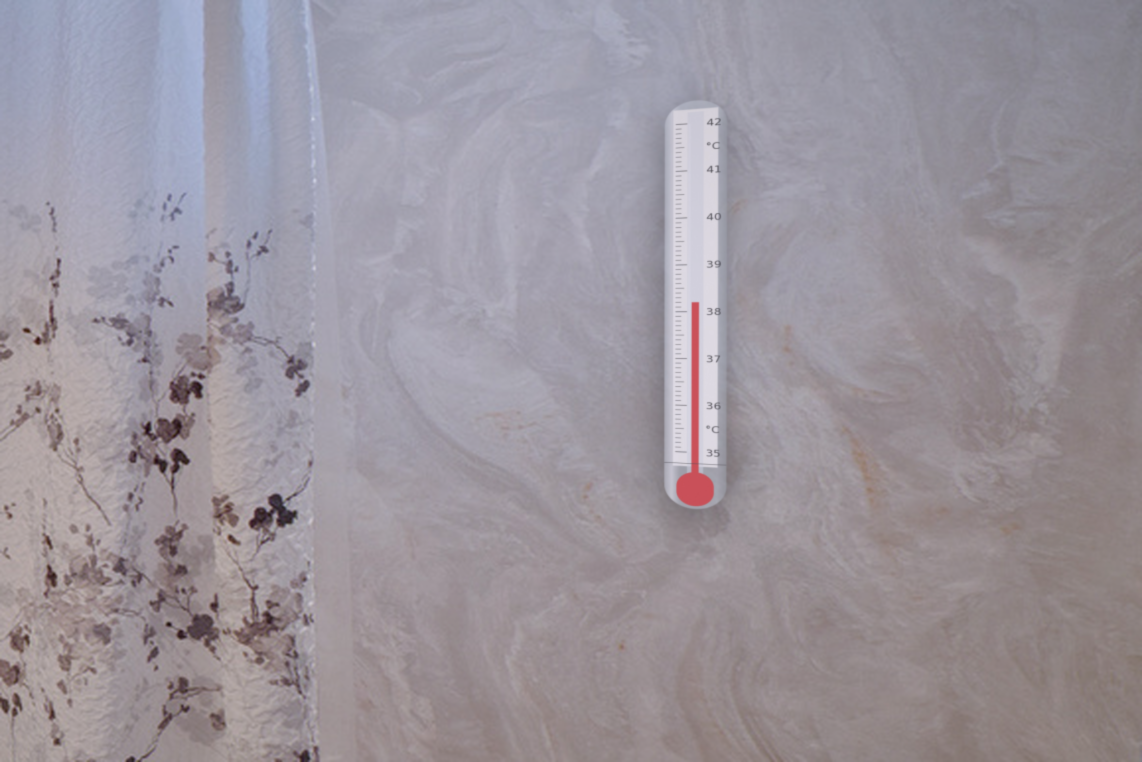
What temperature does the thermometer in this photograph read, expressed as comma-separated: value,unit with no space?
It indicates 38.2,°C
